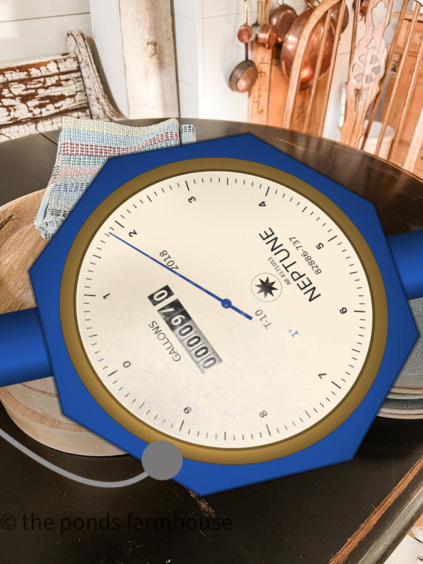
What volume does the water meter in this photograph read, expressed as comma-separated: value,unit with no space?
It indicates 971.8,gal
